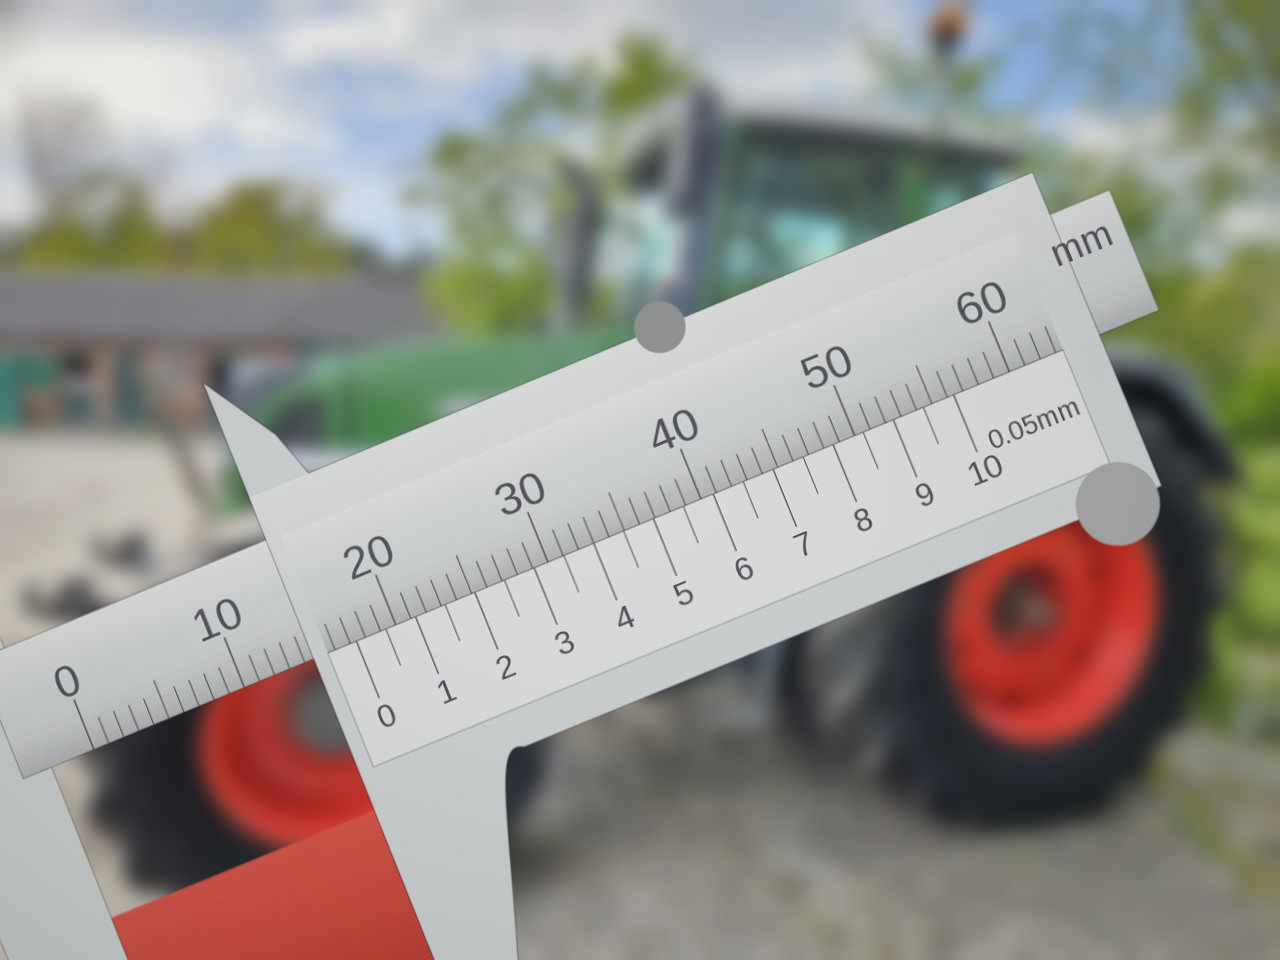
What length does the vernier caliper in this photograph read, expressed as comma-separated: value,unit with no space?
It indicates 17.4,mm
